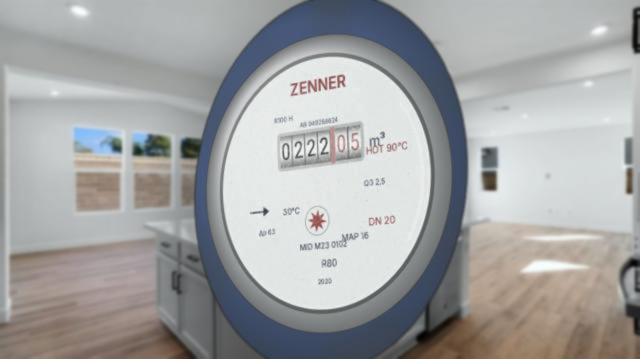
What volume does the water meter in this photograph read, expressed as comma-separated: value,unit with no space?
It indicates 222.05,m³
